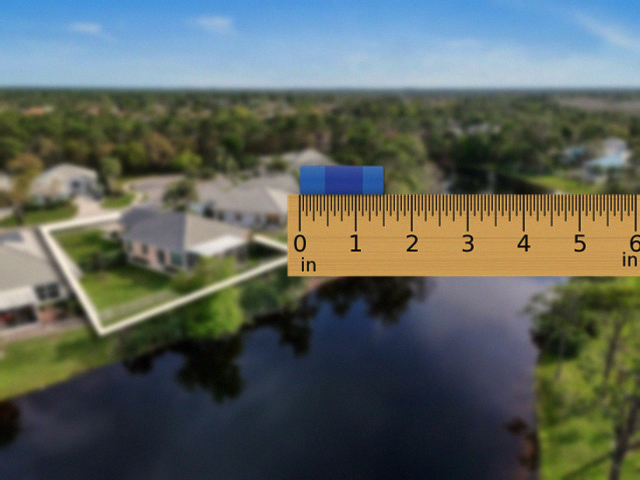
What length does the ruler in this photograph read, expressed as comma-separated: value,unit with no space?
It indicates 1.5,in
